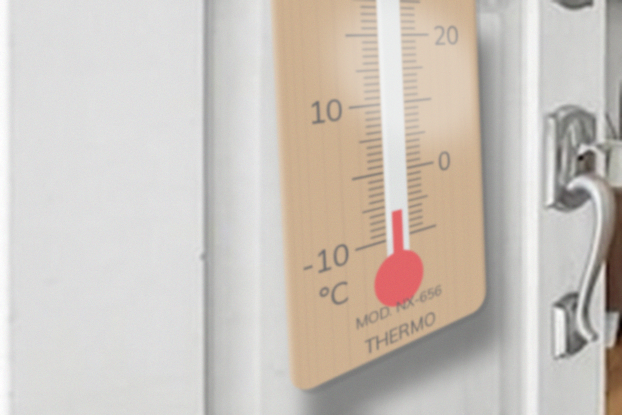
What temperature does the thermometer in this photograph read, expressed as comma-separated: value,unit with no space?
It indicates -6,°C
